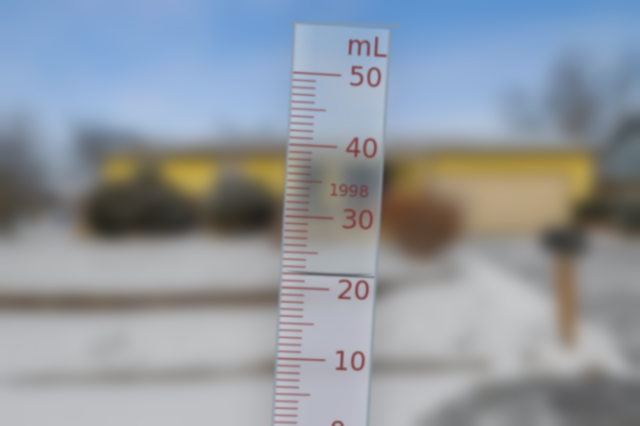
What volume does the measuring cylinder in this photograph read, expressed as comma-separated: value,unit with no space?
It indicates 22,mL
